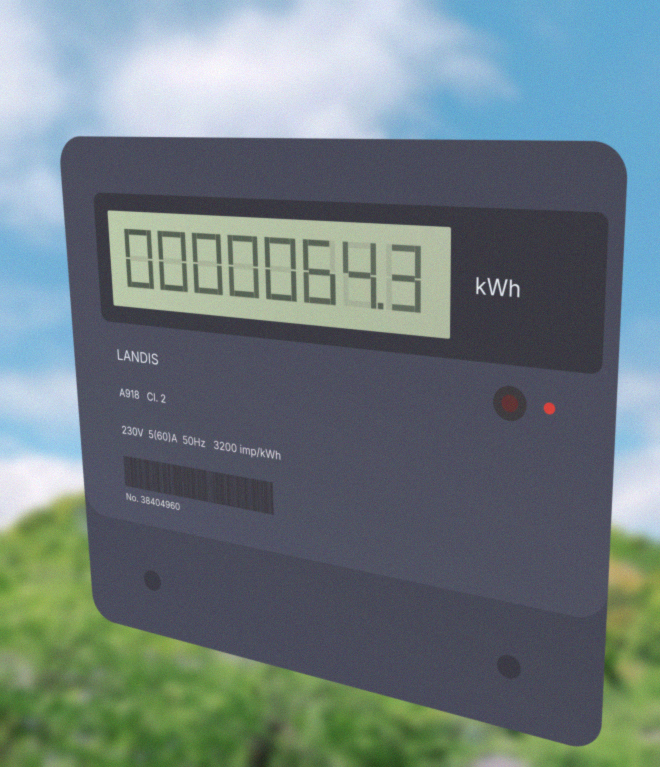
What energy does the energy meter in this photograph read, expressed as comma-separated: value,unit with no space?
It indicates 64.3,kWh
